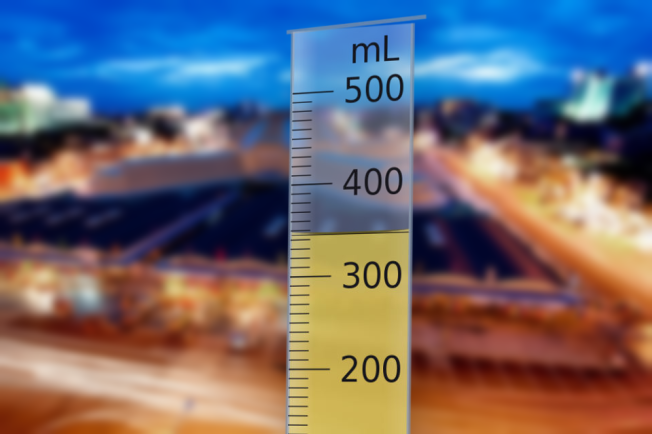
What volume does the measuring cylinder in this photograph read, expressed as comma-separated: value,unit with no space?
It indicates 345,mL
